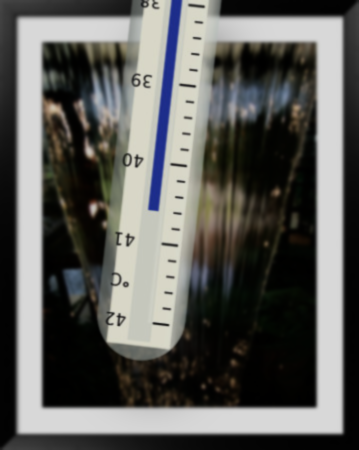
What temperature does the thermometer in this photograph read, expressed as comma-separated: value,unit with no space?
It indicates 40.6,°C
